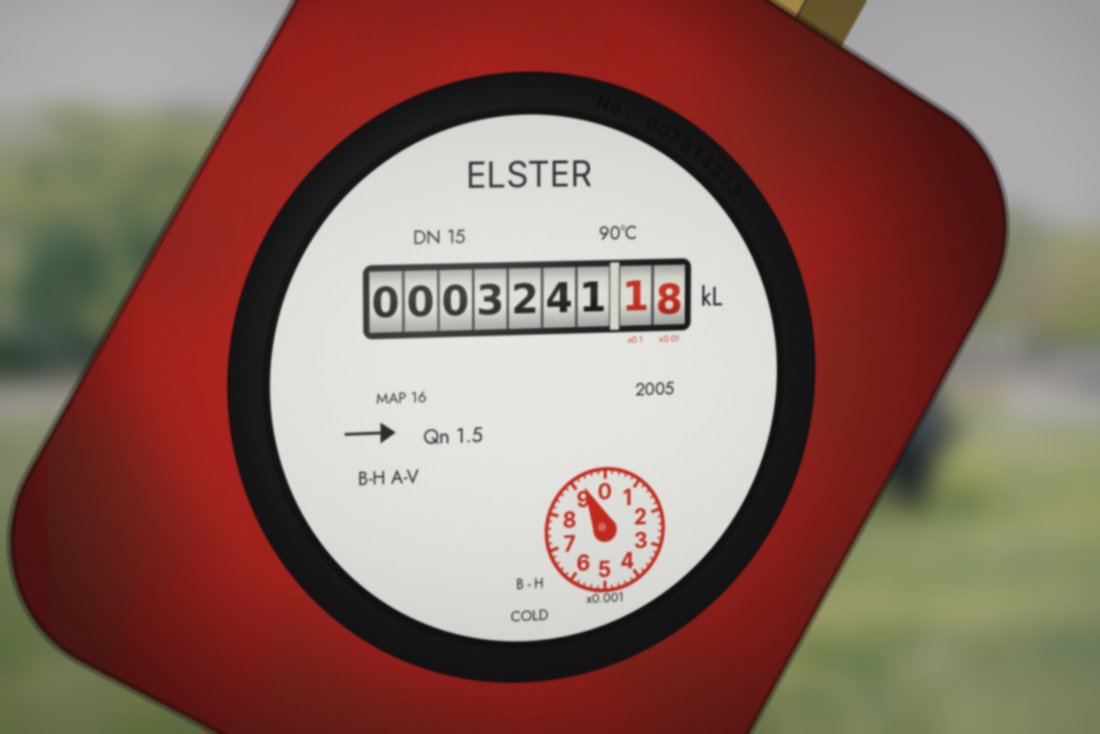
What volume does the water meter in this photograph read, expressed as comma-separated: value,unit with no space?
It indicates 3241.179,kL
